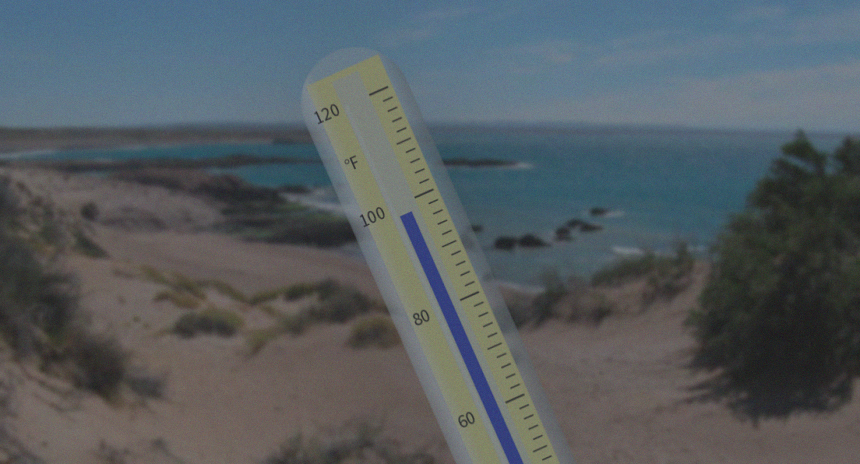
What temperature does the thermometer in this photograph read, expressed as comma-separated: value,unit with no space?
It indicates 98,°F
